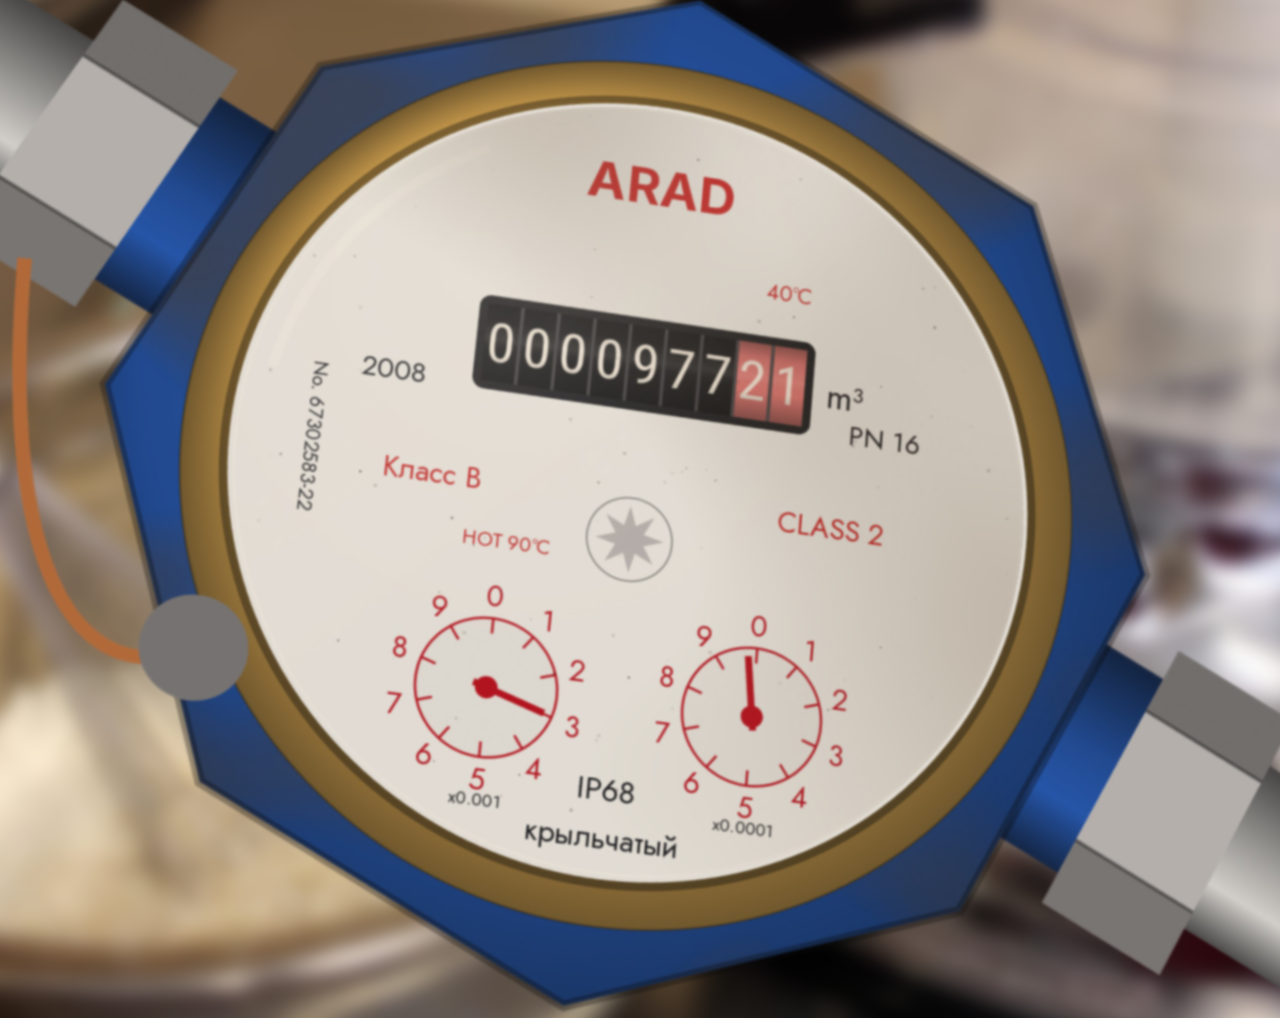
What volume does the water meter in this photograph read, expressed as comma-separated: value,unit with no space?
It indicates 977.2129,m³
